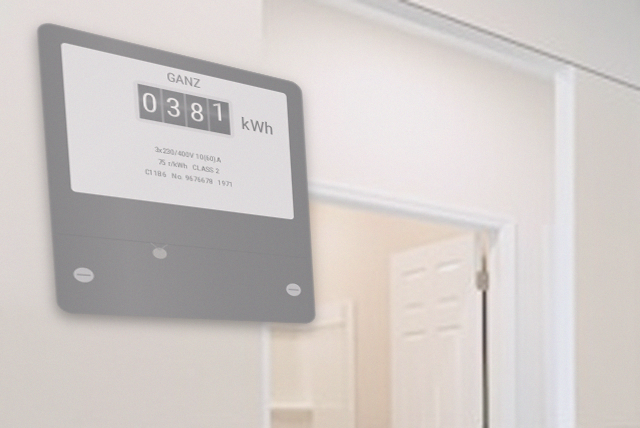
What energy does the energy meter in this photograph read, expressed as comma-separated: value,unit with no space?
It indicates 381,kWh
